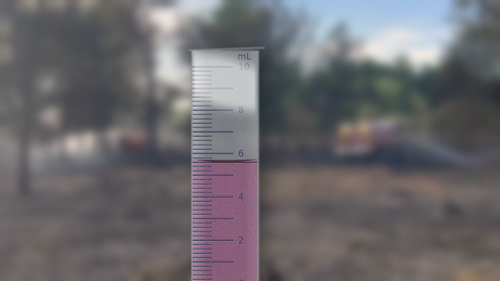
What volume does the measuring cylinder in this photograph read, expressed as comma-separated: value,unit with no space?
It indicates 5.6,mL
